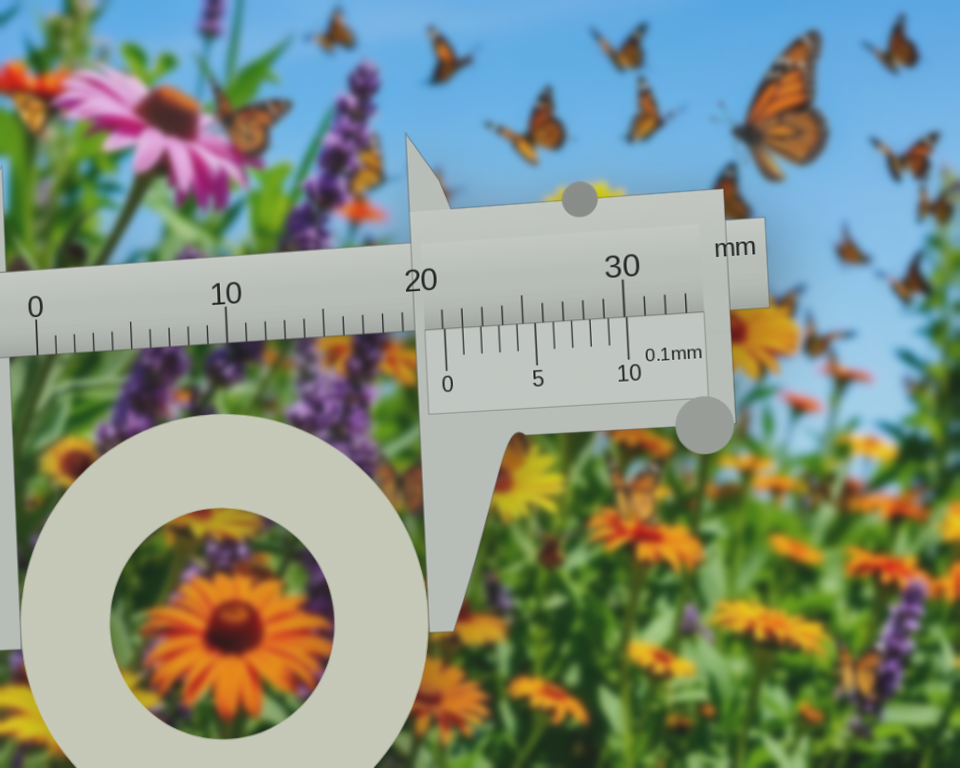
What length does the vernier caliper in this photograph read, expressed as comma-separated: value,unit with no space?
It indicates 21.1,mm
